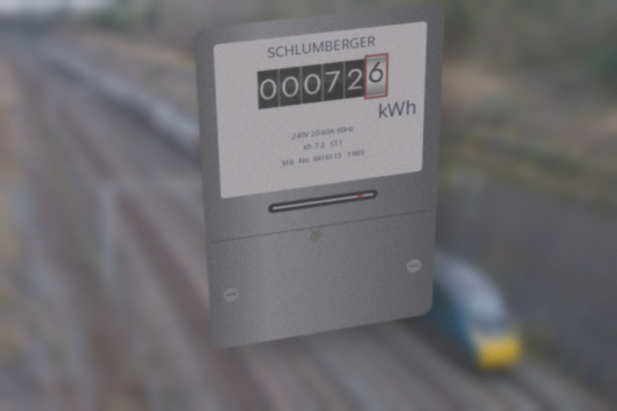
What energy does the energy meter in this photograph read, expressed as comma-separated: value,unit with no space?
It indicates 72.6,kWh
